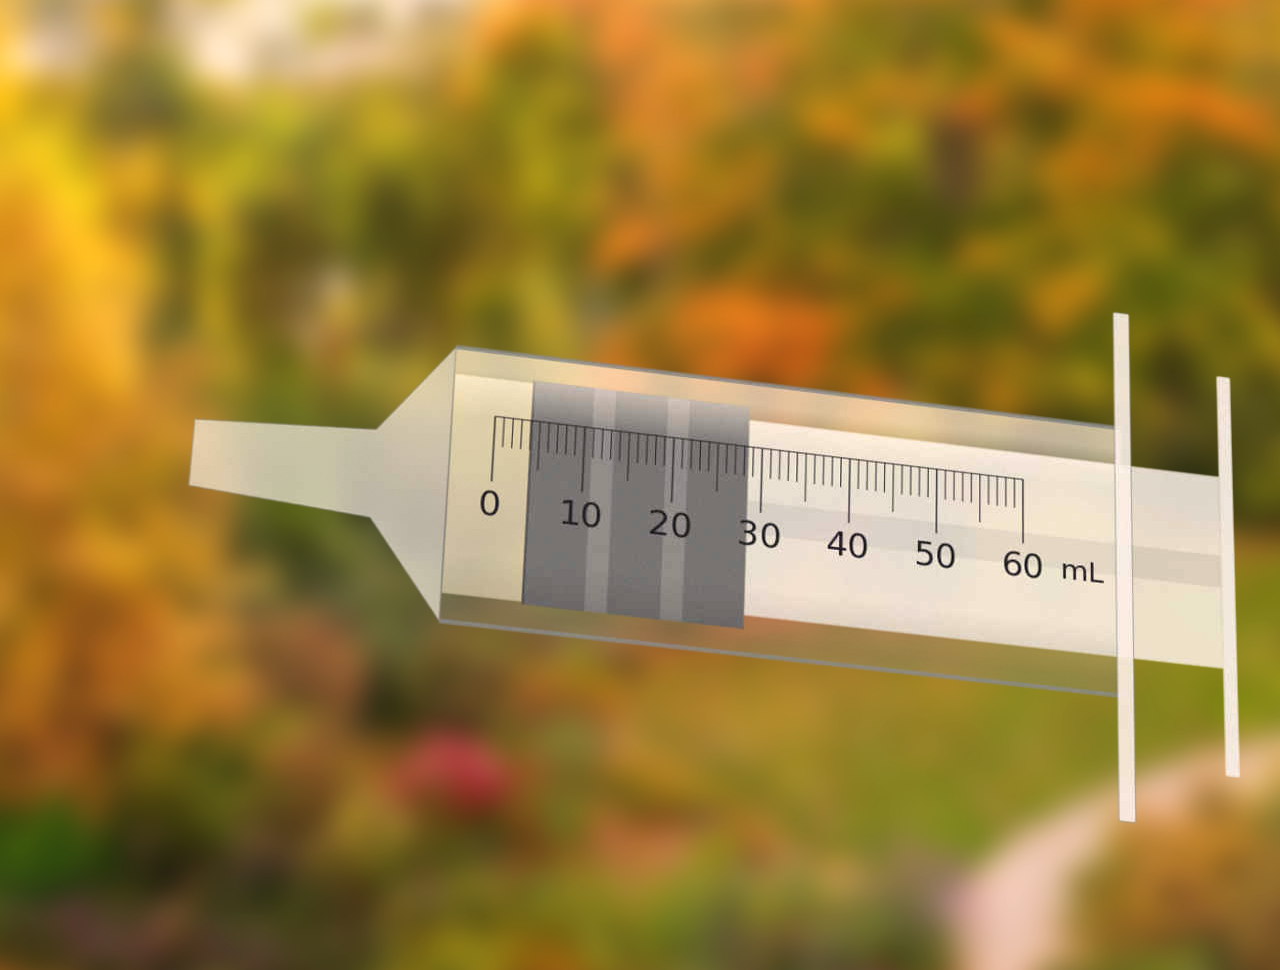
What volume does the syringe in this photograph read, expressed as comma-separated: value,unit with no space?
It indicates 4,mL
